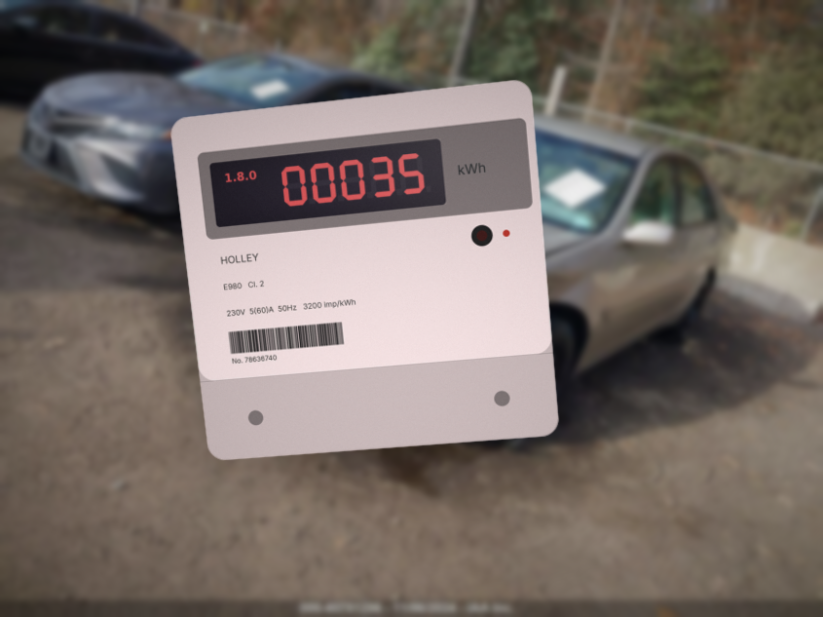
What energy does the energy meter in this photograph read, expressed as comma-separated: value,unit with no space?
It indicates 35,kWh
